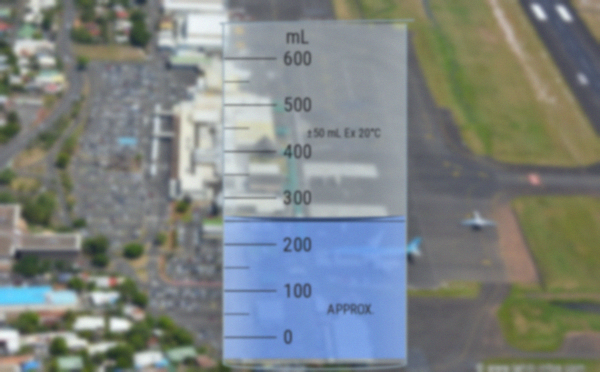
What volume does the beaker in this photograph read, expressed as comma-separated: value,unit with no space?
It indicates 250,mL
